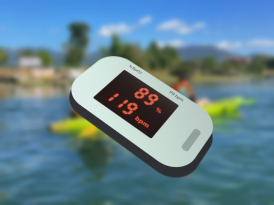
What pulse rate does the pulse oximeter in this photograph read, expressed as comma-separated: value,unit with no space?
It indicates 119,bpm
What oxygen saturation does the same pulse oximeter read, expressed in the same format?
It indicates 89,%
